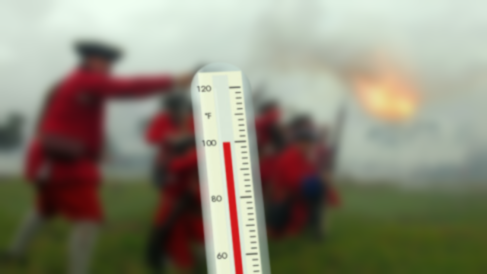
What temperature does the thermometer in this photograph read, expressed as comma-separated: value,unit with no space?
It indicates 100,°F
